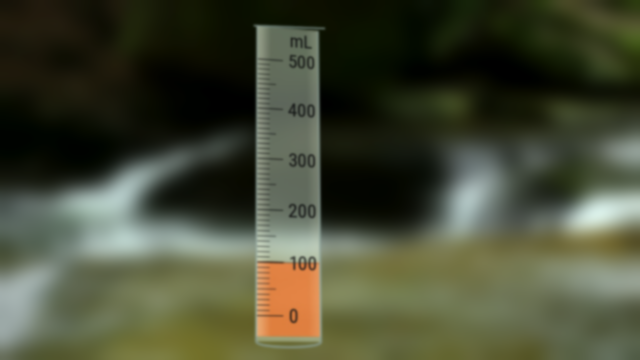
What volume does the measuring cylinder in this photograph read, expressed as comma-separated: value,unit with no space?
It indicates 100,mL
